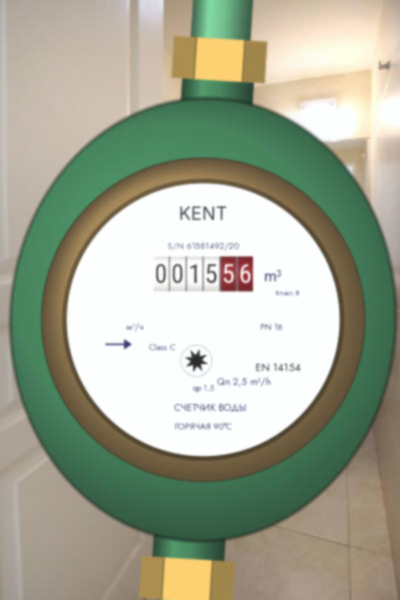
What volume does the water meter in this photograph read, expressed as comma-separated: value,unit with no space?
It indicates 15.56,m³
